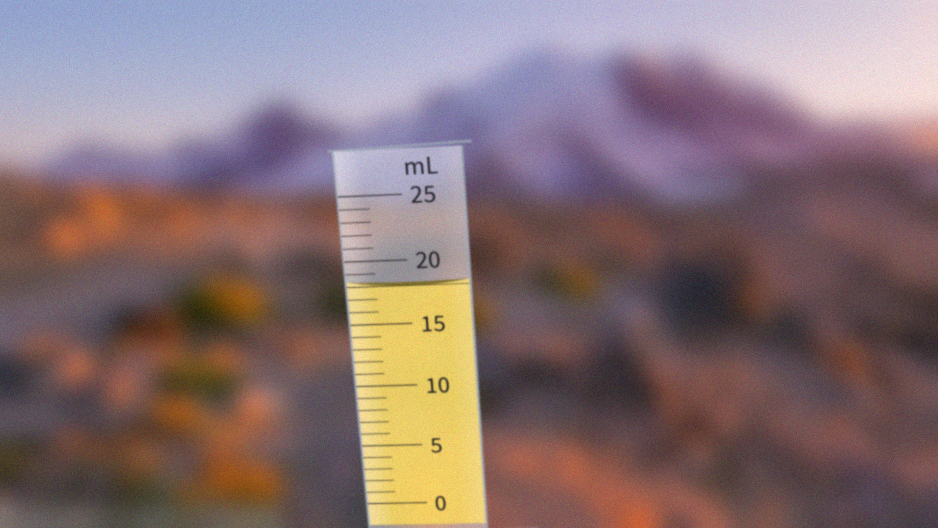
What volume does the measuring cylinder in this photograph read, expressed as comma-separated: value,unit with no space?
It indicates 18,mL
